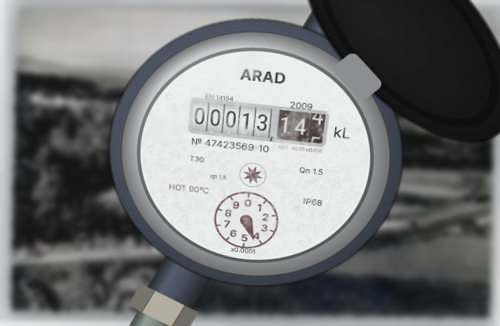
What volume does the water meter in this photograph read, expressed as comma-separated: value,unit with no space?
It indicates 13.1444,kL
